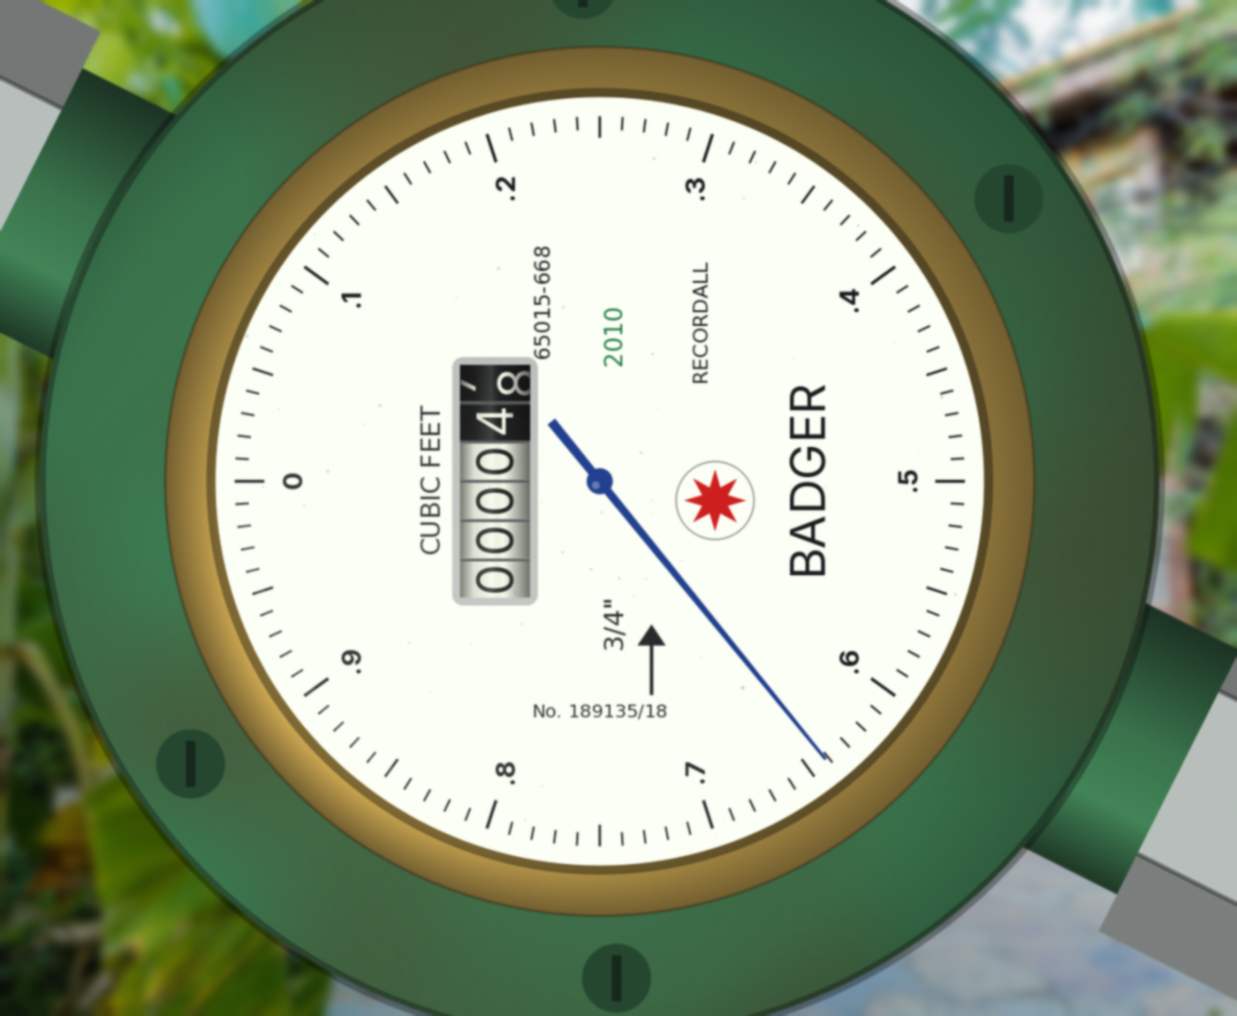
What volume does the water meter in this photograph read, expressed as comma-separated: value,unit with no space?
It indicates 47.64,ft³
